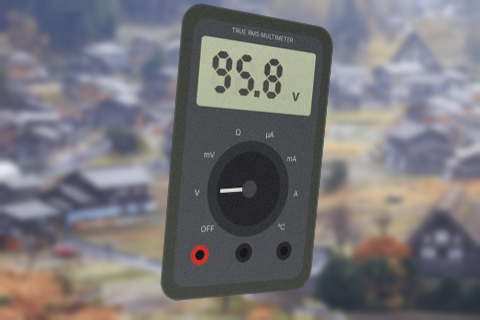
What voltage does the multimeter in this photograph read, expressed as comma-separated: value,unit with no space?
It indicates 95.8,V
